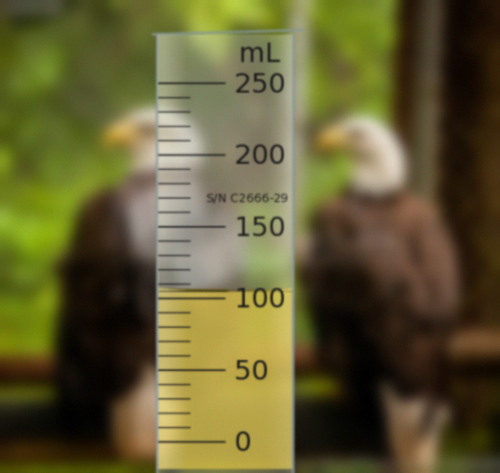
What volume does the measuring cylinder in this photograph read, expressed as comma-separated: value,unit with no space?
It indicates 105,mL
